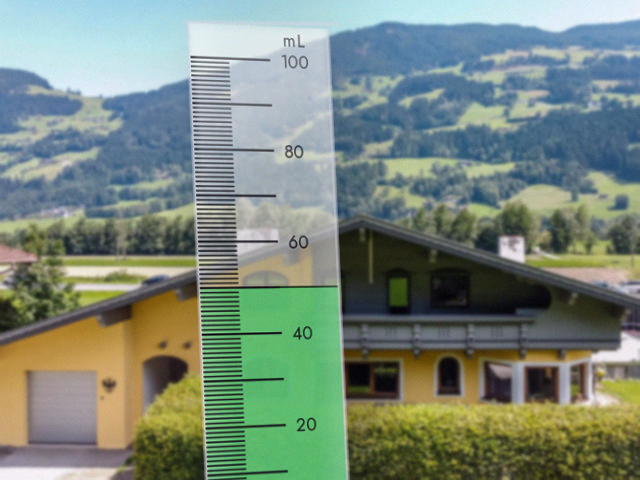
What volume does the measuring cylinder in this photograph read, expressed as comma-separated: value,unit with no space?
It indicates 50,mL
